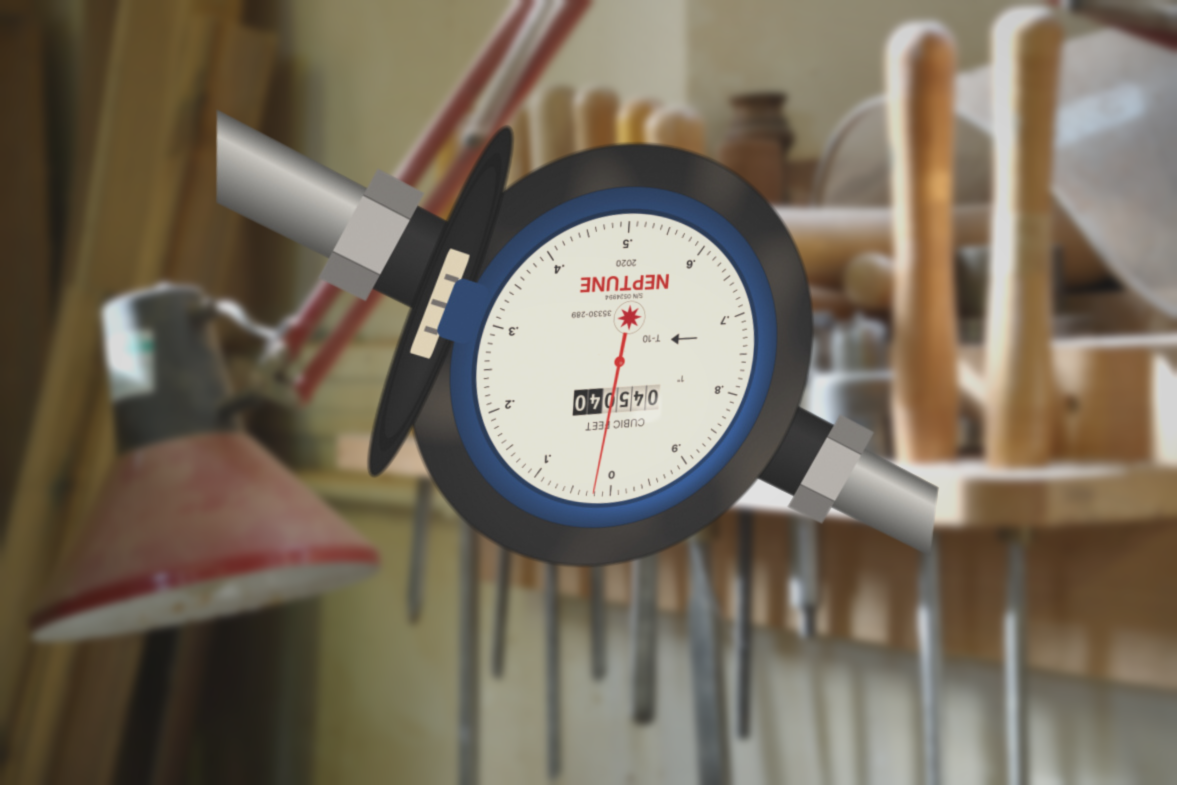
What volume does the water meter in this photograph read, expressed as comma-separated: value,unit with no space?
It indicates 45040.02,ft³
